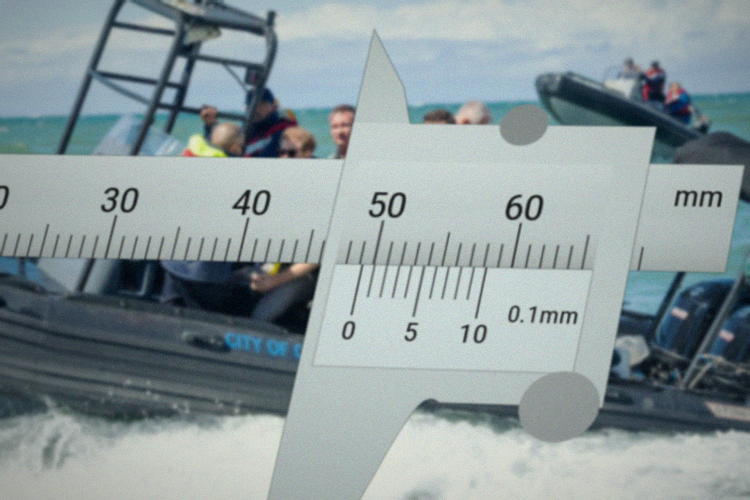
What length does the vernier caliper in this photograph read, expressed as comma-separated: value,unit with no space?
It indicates 49.2,mm
